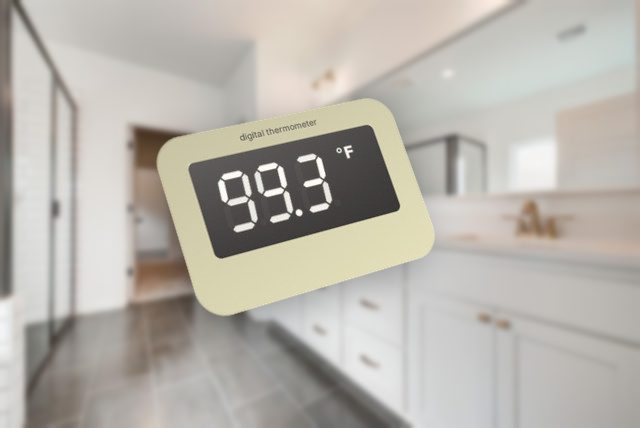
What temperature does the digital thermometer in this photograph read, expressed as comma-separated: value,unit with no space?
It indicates 99.3,°F
